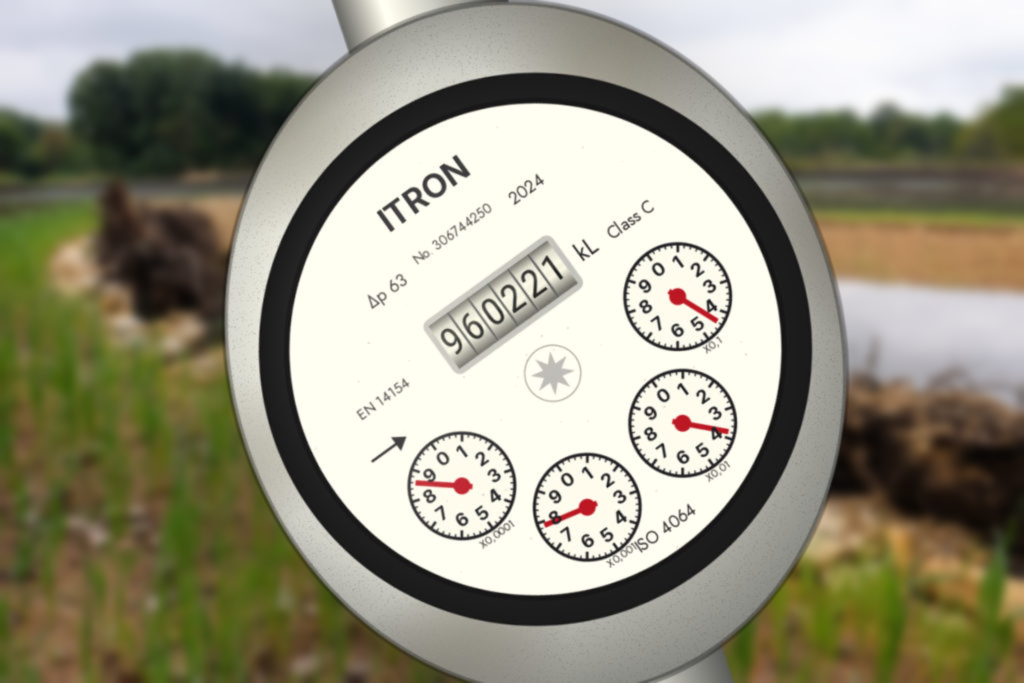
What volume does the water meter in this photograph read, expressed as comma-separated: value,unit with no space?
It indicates 960221.4378,kL
